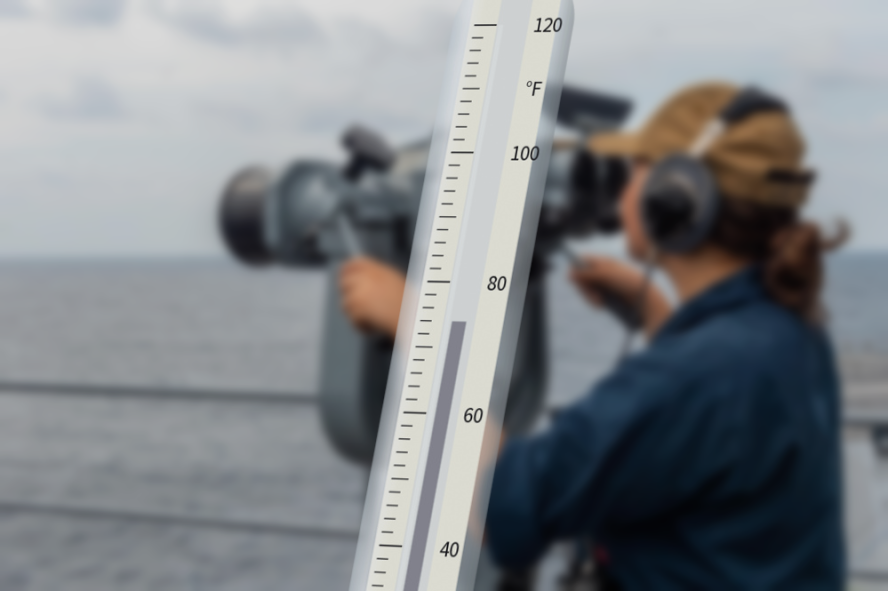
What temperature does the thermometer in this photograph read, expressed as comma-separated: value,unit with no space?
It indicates 74,°F
